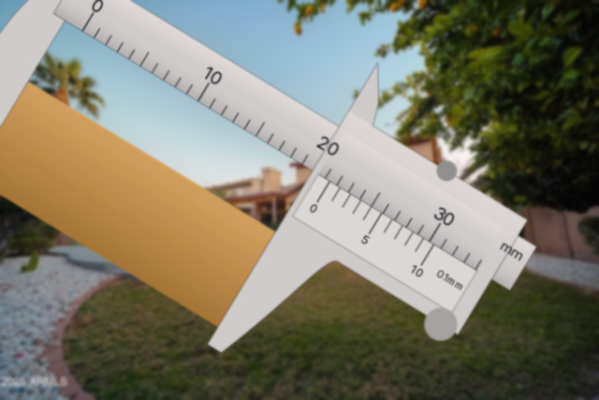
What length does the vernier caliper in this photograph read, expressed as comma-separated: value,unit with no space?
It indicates 21.4,mm
